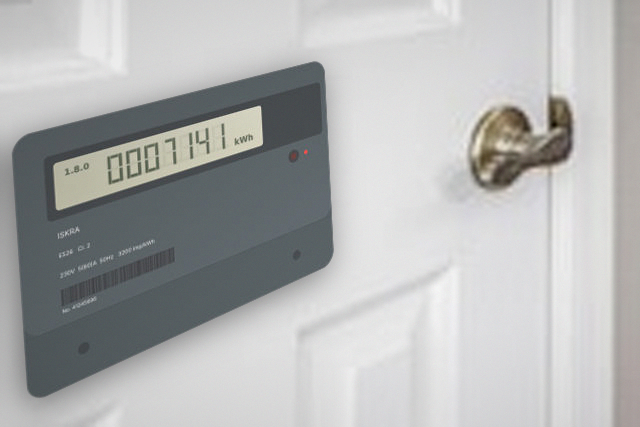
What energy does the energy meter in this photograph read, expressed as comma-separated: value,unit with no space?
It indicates 7141,kWh
